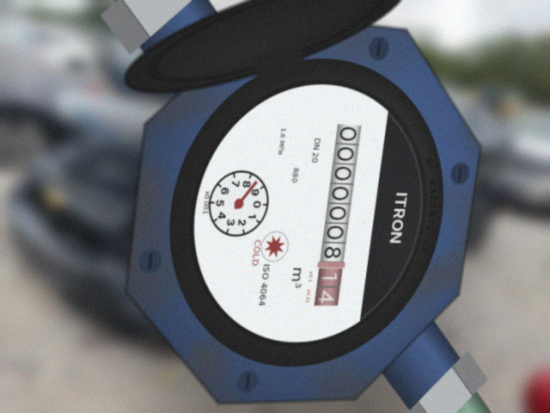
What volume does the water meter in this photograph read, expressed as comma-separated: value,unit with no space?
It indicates 8.148,m³
